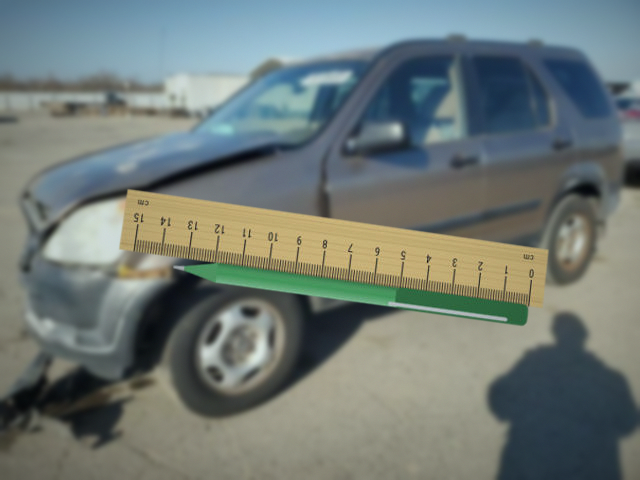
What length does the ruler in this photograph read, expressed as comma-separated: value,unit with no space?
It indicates 13.5,cm
